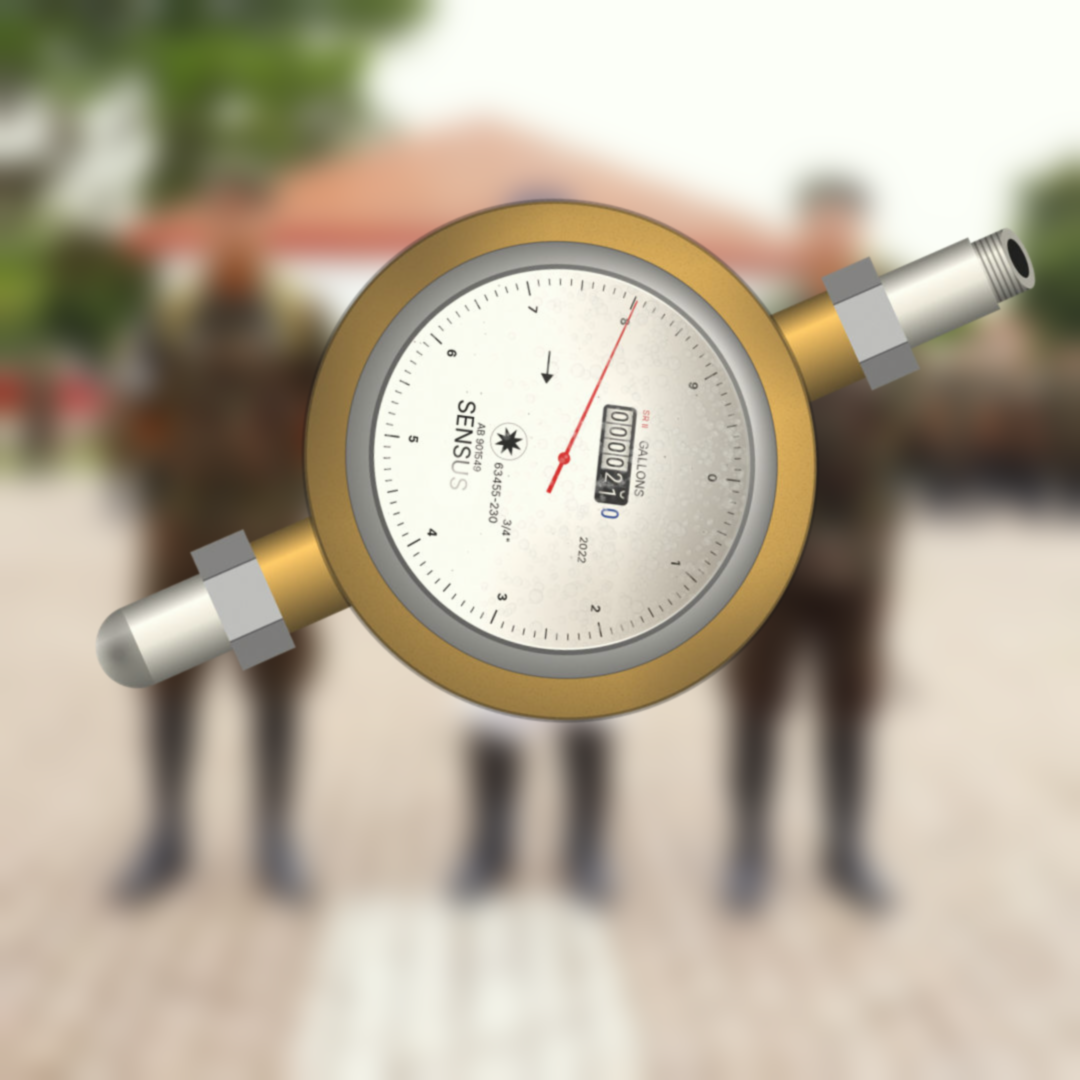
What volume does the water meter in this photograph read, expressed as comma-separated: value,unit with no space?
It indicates 208.0,gal
